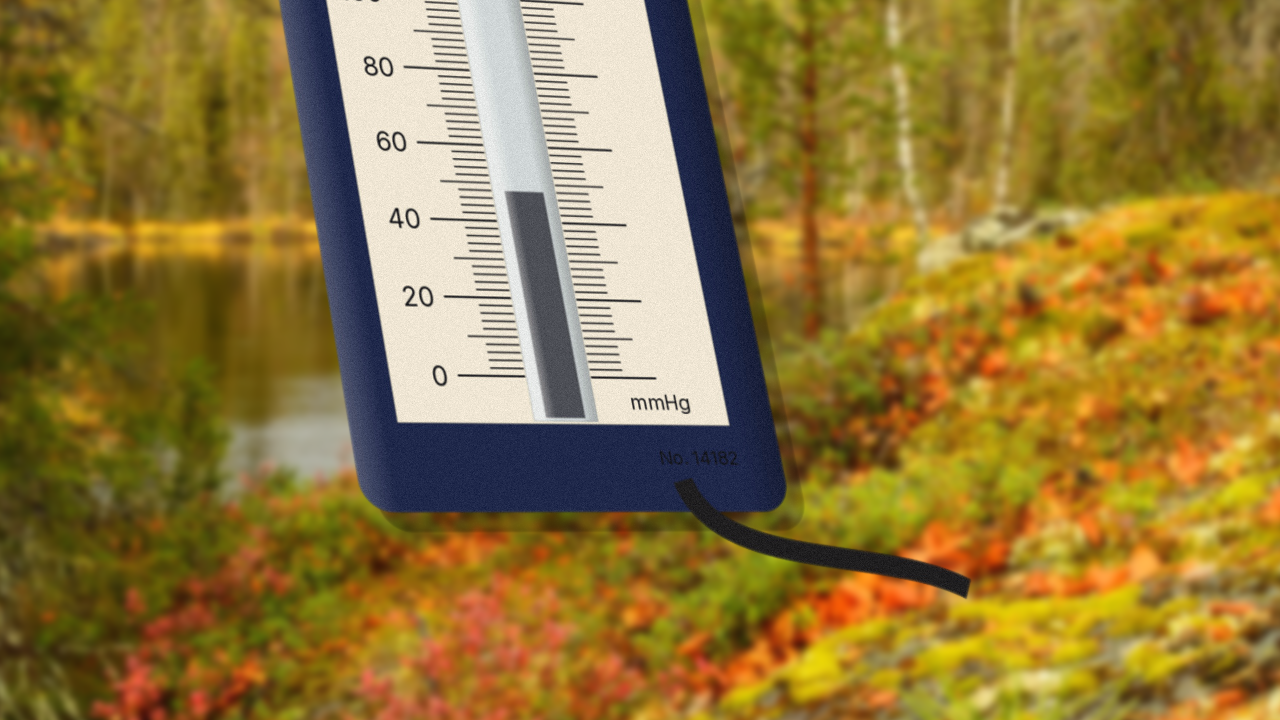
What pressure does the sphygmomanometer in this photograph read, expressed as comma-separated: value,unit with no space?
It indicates 48,mmHg
